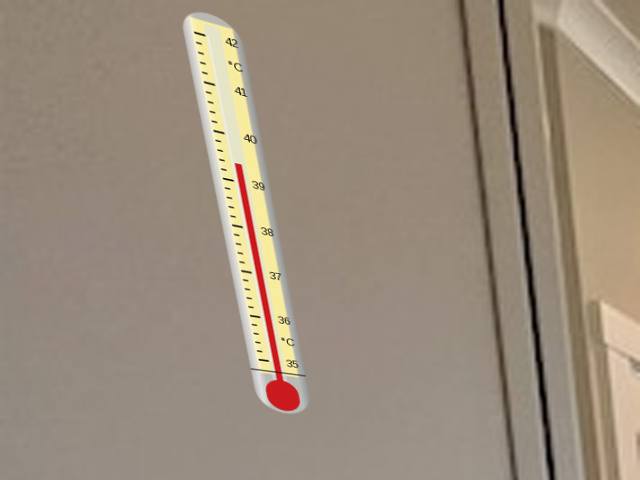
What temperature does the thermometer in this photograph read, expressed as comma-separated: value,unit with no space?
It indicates 39.4,°C
